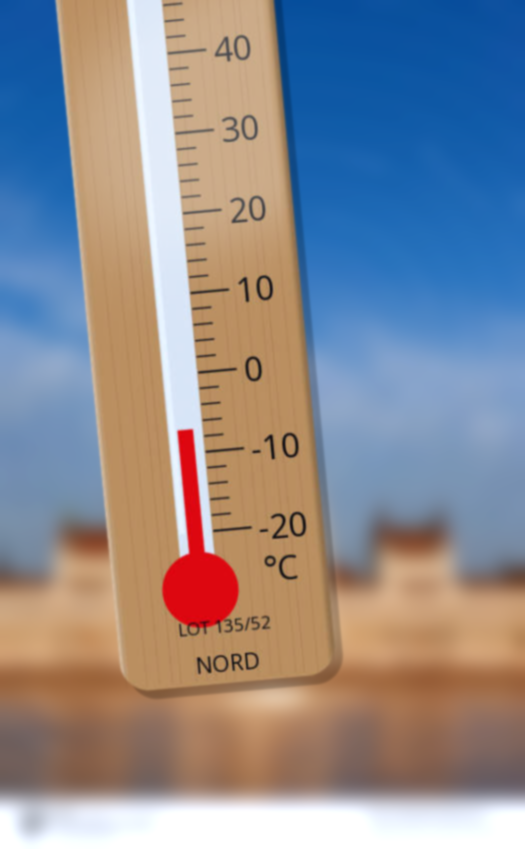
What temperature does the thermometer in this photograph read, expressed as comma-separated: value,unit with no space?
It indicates -7,°C
